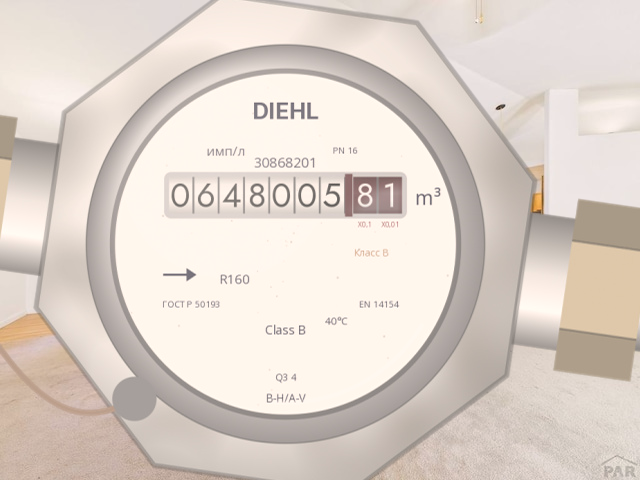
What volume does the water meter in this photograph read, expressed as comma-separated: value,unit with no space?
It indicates 648005.81,m³
